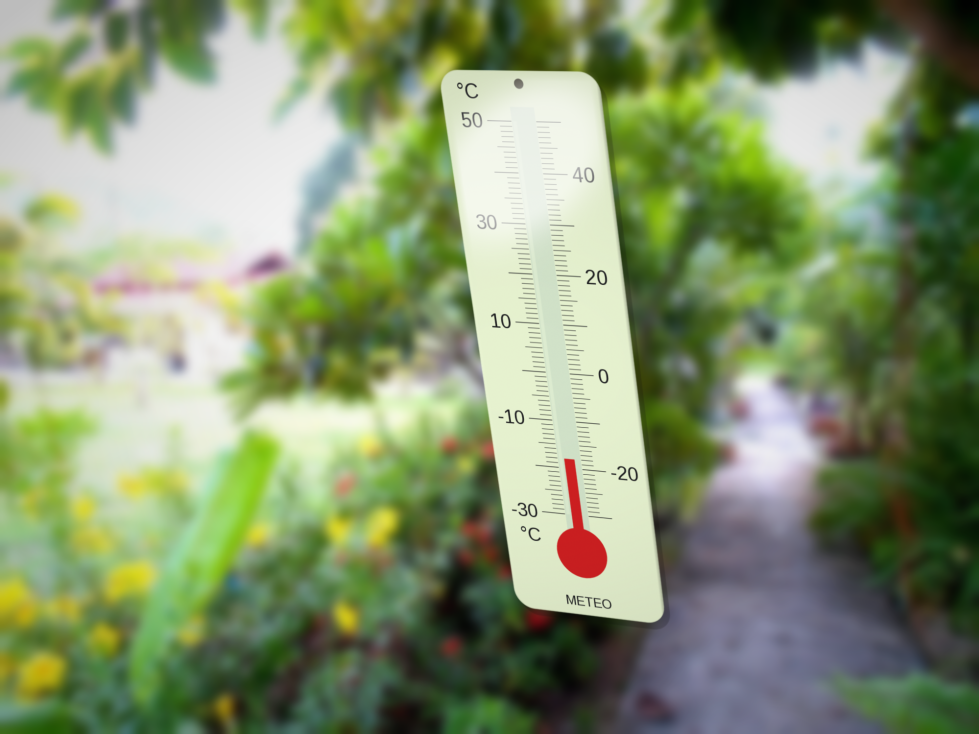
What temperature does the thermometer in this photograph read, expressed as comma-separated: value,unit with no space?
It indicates -18,°C
